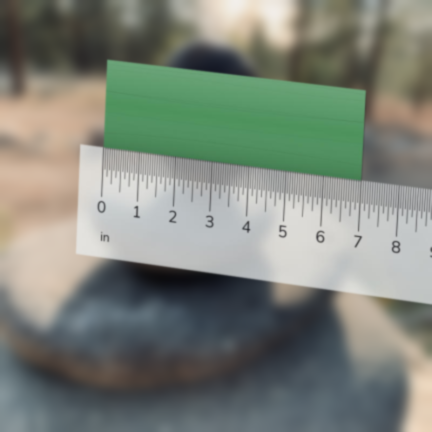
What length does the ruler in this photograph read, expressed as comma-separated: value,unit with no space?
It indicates 7,in
